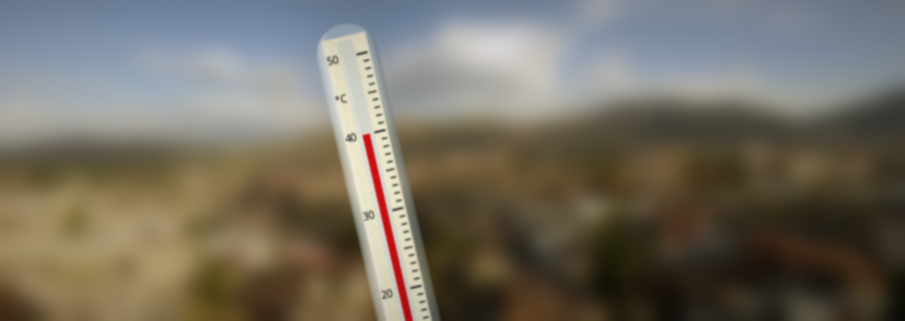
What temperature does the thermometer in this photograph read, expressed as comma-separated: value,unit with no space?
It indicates 40,°C
